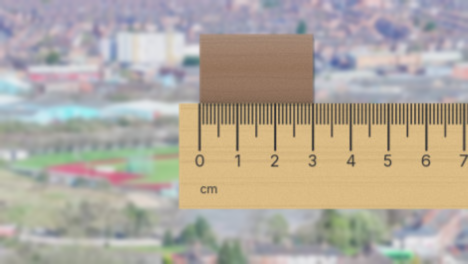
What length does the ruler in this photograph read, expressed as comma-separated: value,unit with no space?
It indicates 3,cm
